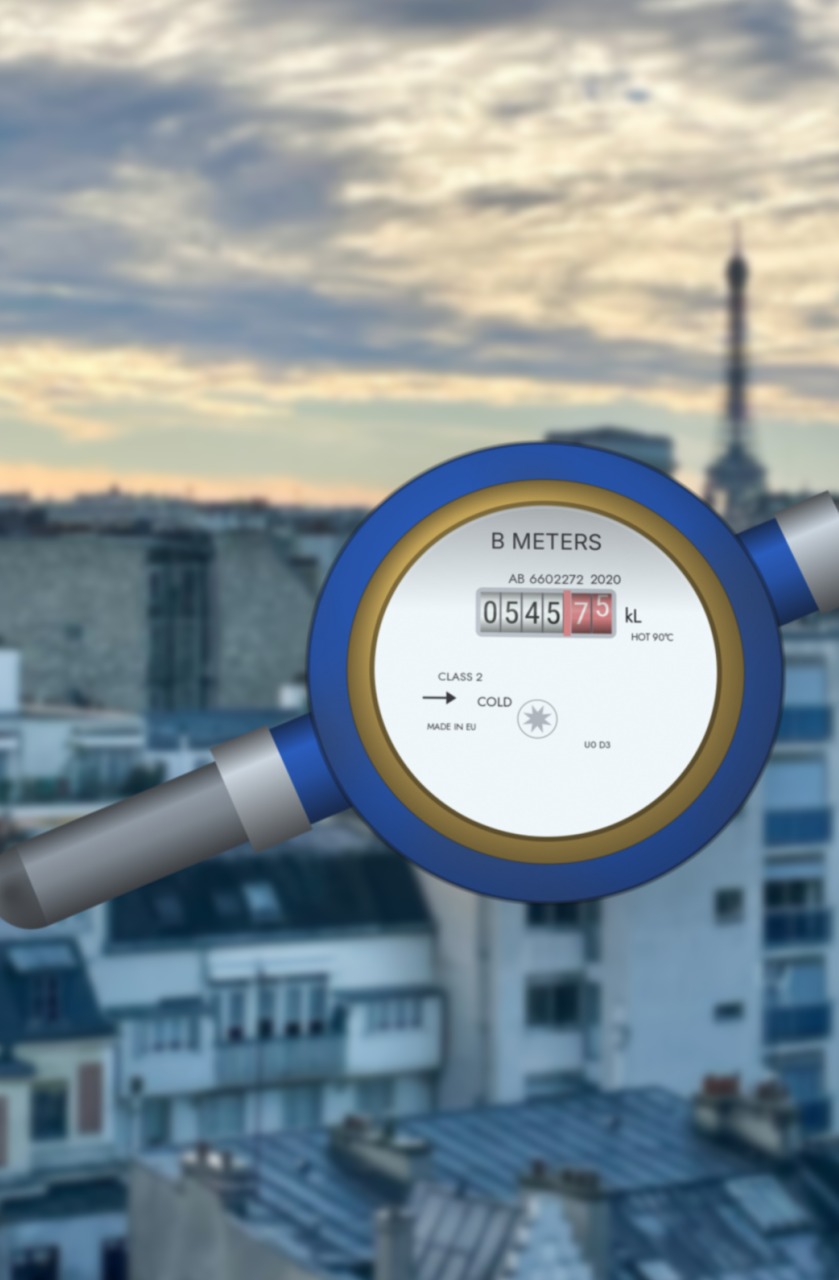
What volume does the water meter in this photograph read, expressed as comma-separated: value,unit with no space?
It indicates 545.75,kL
